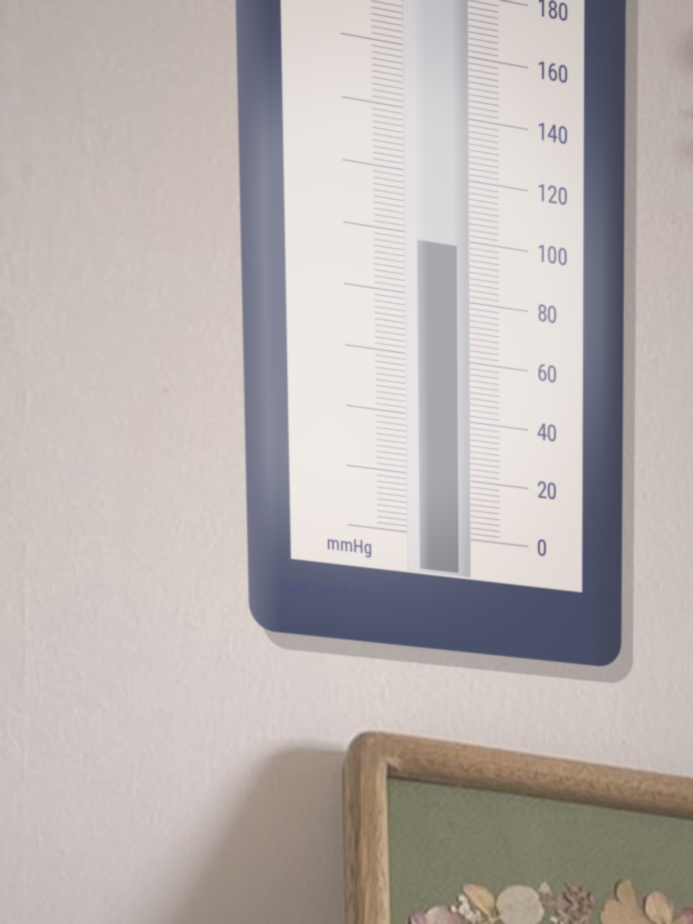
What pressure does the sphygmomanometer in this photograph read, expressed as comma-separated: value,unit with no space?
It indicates 98,mmHg
